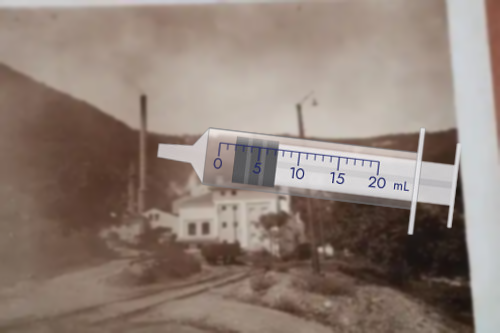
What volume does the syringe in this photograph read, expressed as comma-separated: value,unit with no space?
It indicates 2,mL
